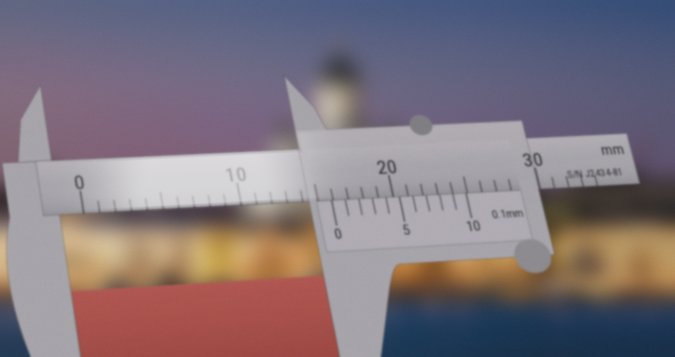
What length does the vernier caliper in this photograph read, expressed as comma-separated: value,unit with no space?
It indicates 15.9,mm
